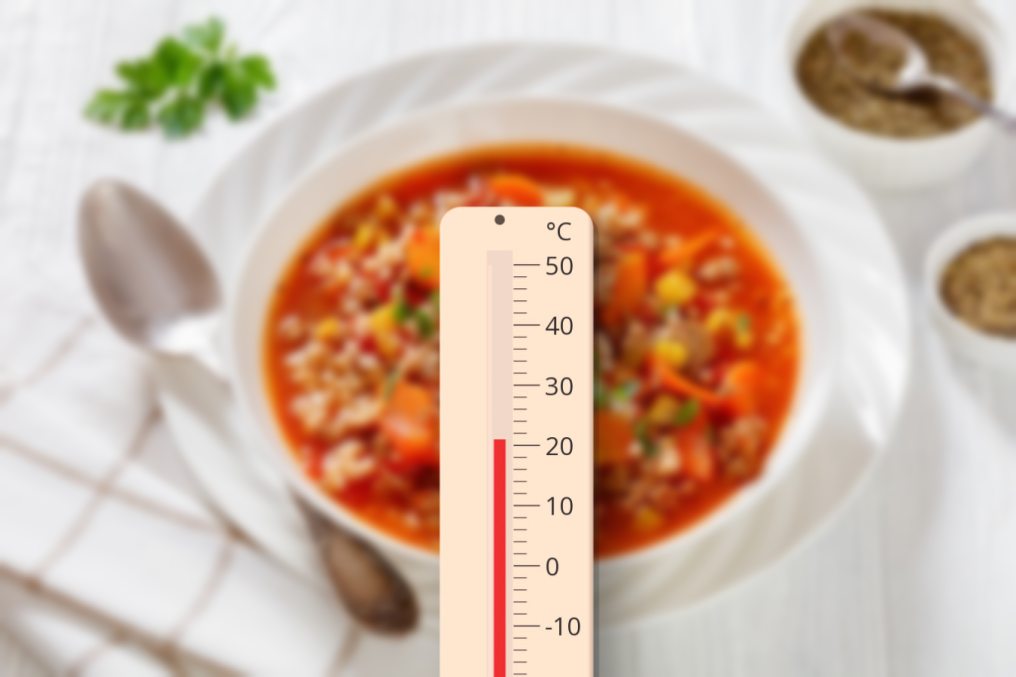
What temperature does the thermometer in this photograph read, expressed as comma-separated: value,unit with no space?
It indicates 21,°C
